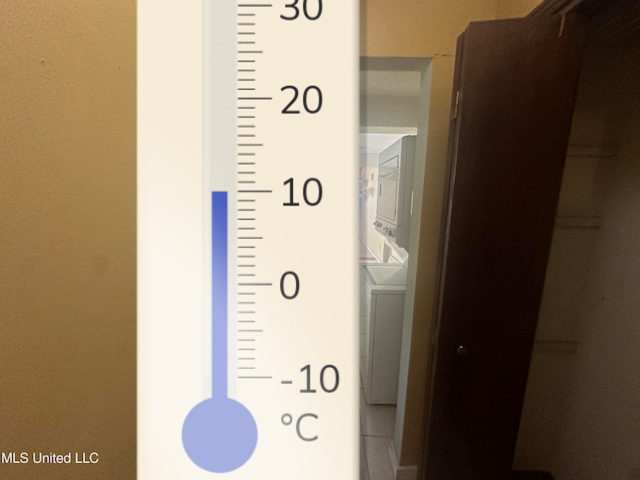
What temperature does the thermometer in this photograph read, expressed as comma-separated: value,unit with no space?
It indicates 10,°C
